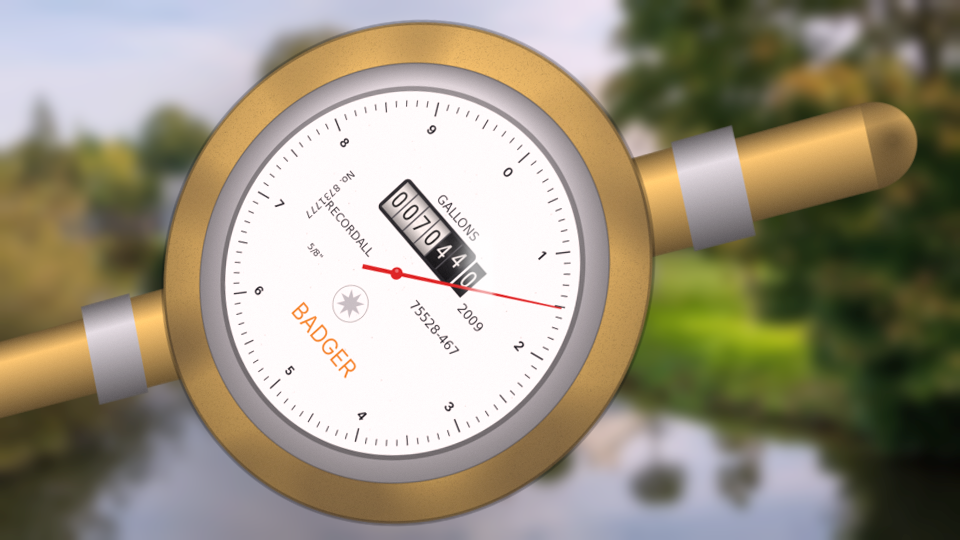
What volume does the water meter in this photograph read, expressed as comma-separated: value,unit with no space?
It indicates 70441.5,gal
